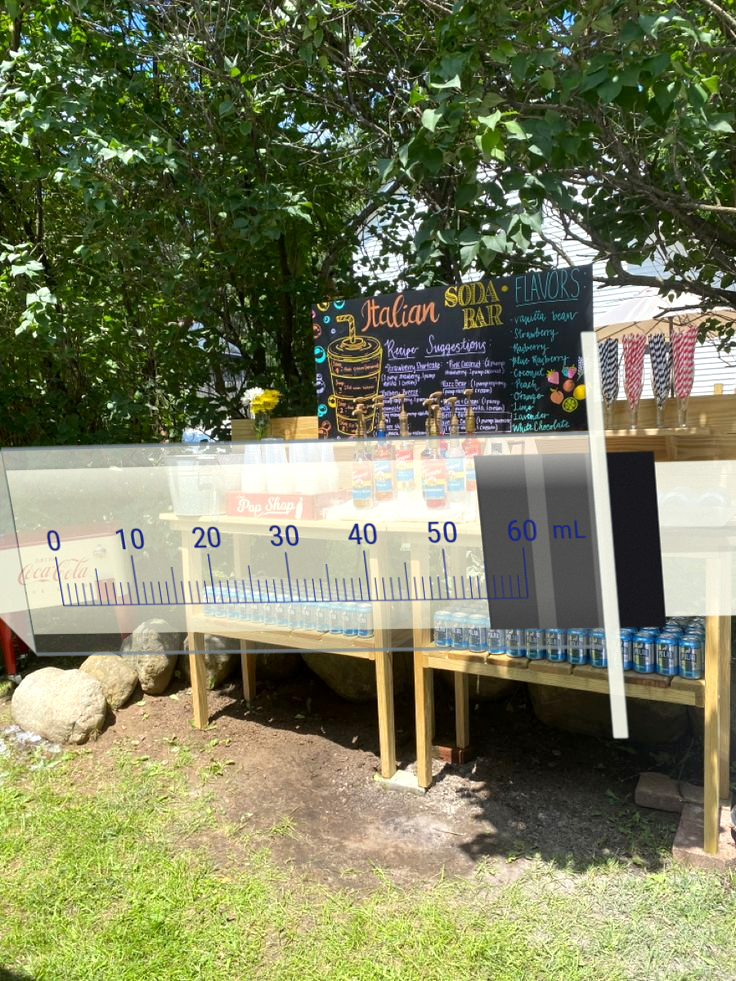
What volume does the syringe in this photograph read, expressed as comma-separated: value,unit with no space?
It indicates 55,mL
